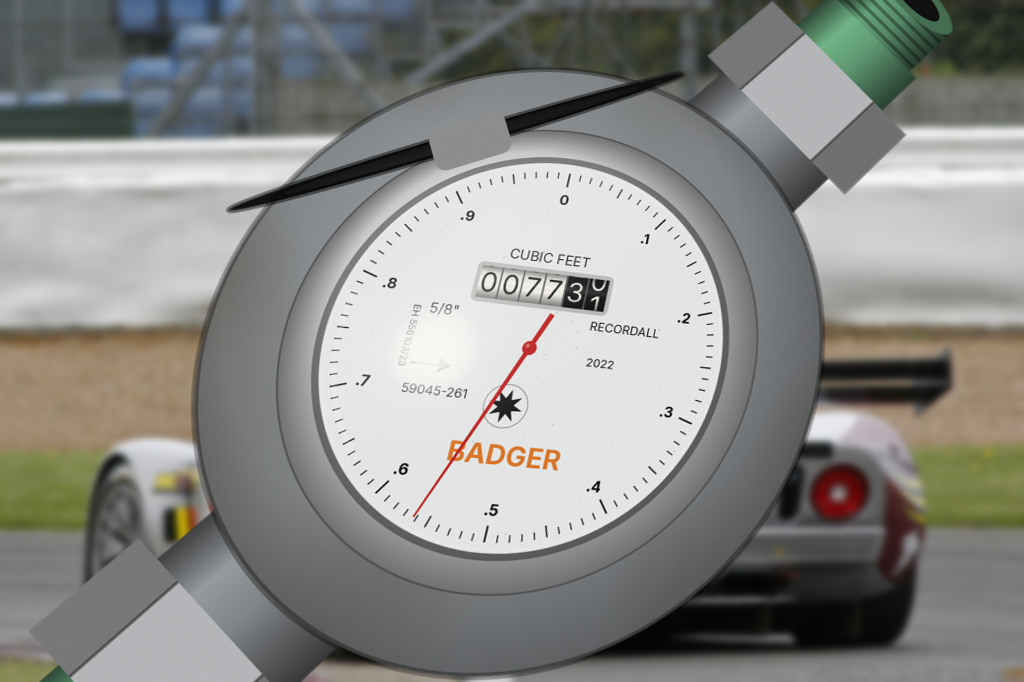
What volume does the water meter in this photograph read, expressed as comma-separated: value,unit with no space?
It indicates 7730.56,ft³
